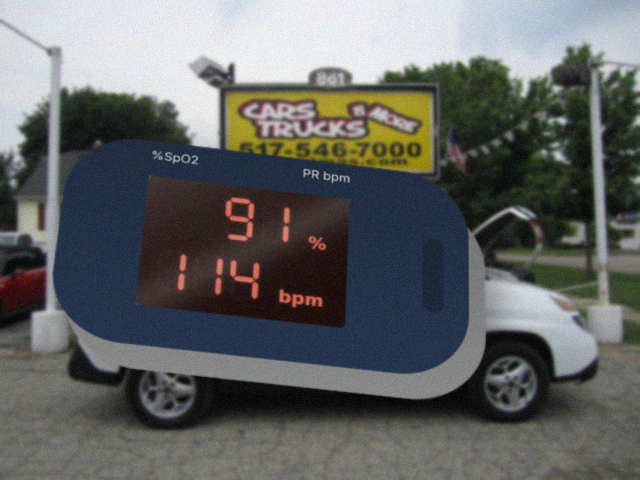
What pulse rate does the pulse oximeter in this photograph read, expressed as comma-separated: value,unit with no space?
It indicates 114,bpm
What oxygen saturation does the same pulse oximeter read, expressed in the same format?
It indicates 91,%
